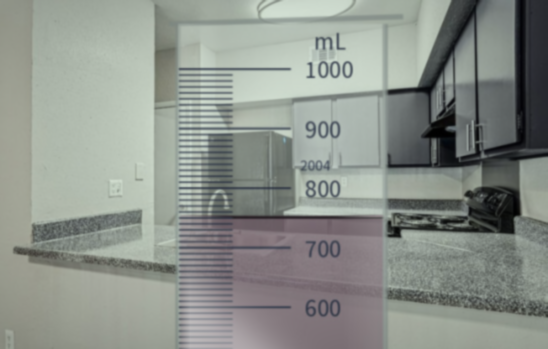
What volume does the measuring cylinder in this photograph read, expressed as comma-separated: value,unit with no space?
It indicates 750,mL
